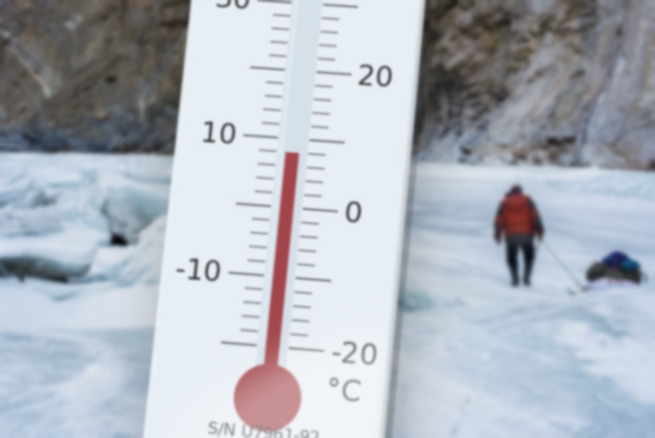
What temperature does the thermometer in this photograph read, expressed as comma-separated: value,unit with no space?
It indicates 8,°C
